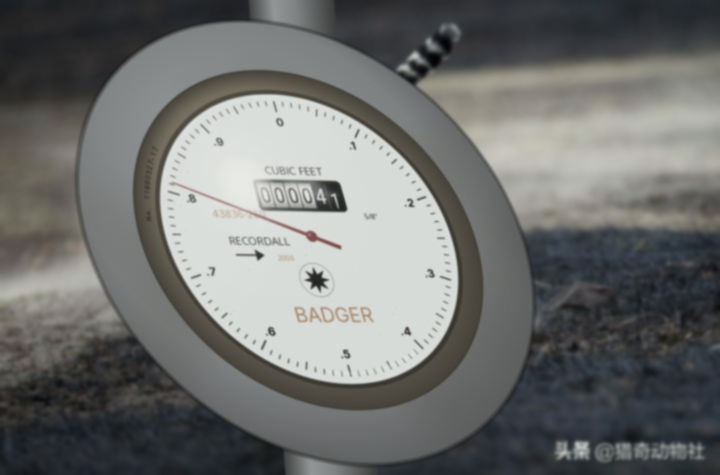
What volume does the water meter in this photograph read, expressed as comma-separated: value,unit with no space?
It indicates 40.81,ft³
